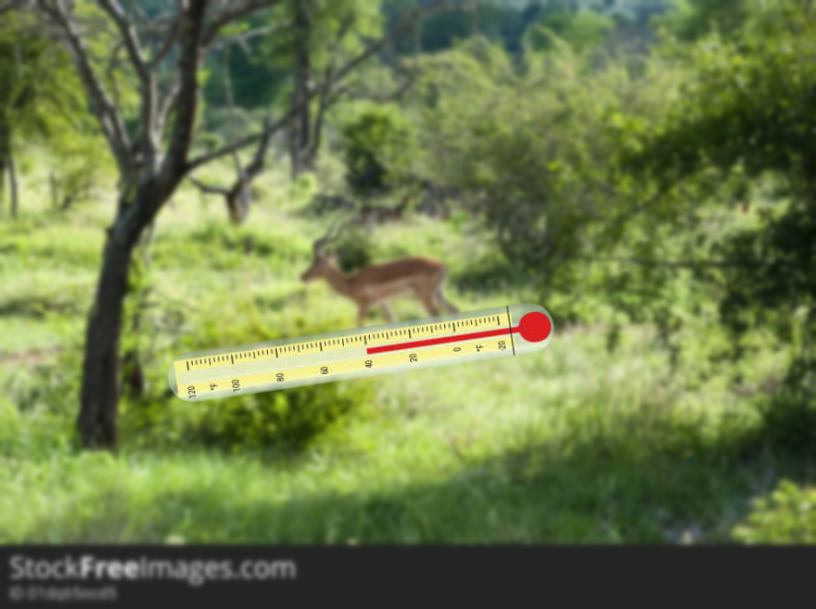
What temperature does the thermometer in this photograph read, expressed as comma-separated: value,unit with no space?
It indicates 40,°F
